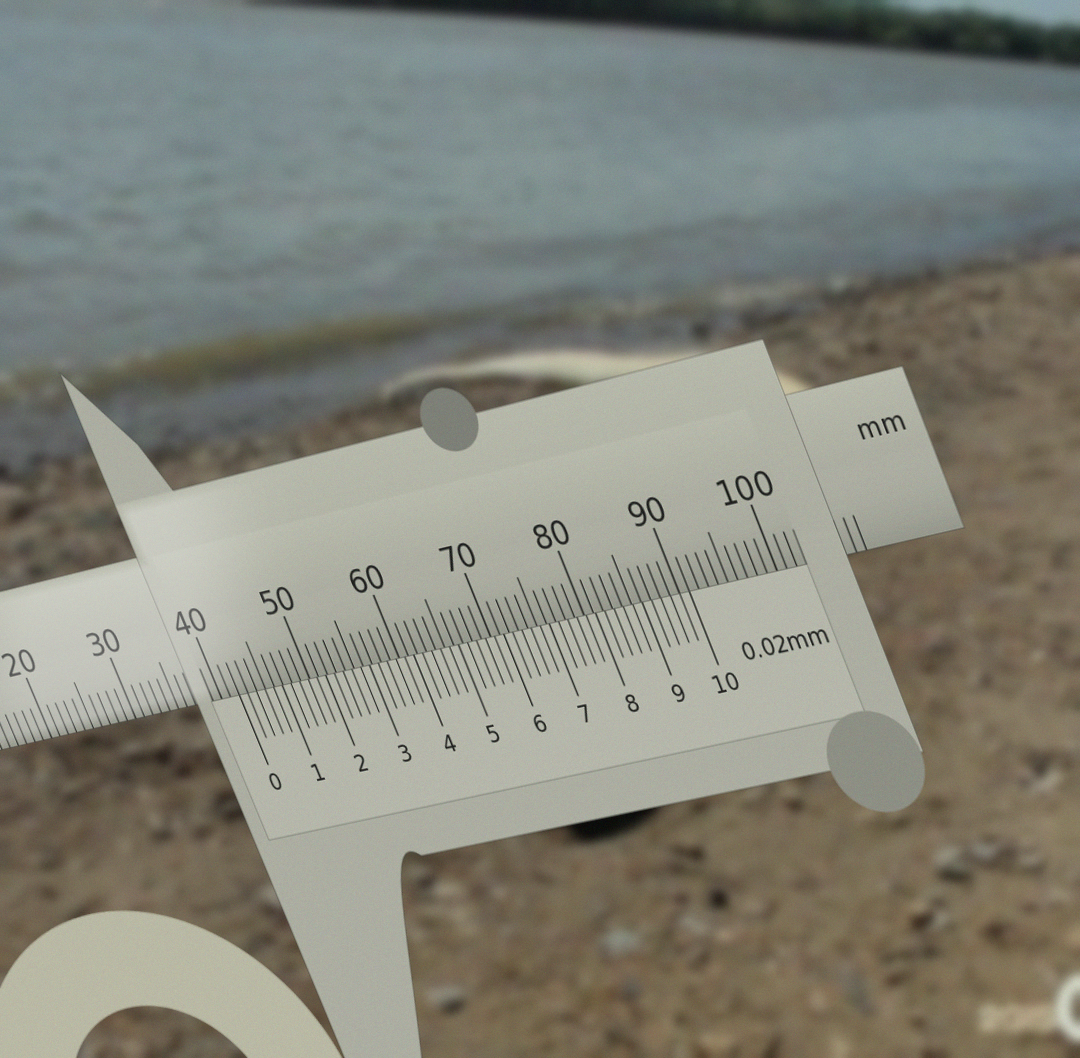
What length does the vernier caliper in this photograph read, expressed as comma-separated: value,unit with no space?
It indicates 42.0,mm
